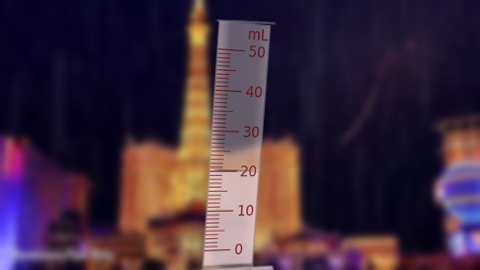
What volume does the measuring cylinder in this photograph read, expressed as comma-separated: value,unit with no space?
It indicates 20,mL
